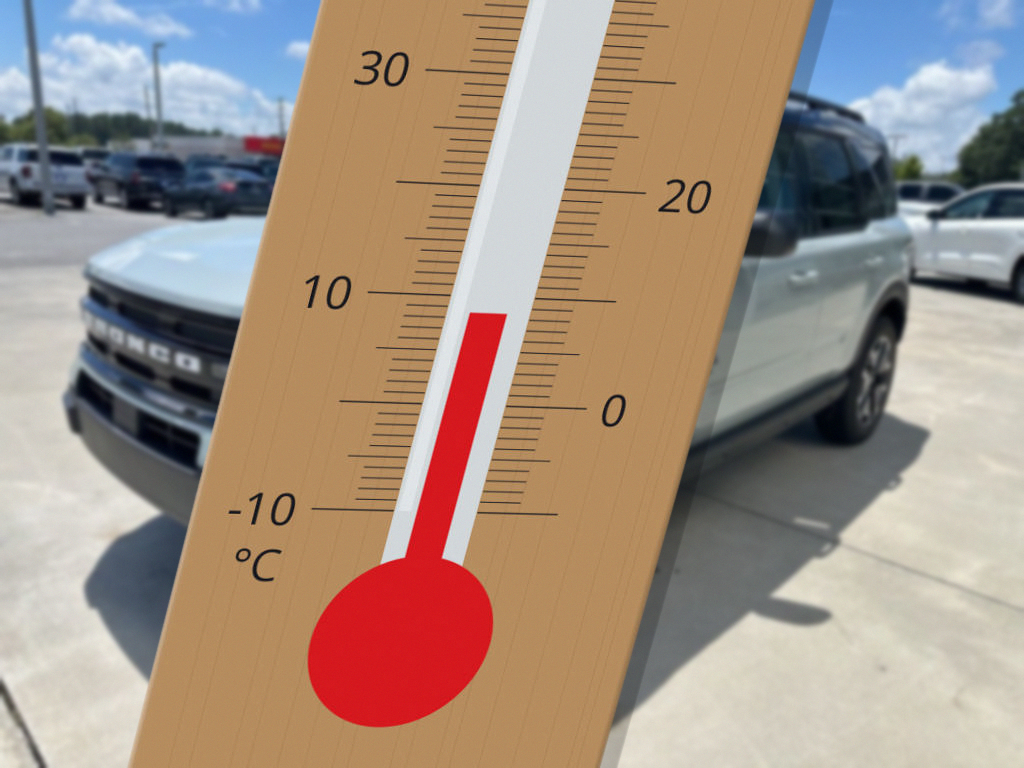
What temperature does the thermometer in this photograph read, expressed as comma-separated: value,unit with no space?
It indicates 8.5,°C
